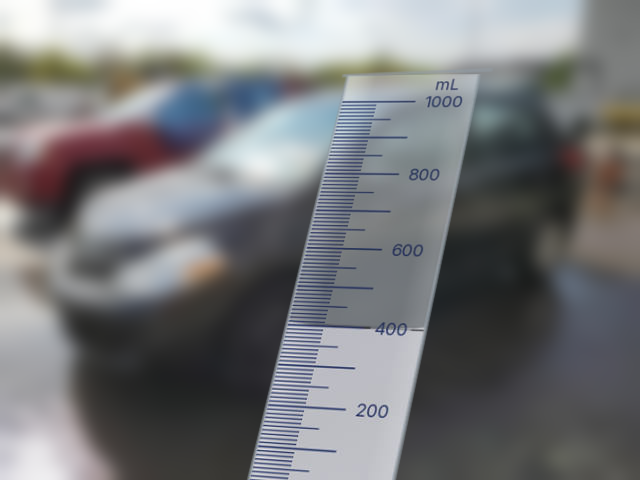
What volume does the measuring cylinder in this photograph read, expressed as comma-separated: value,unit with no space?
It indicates 400,mL
